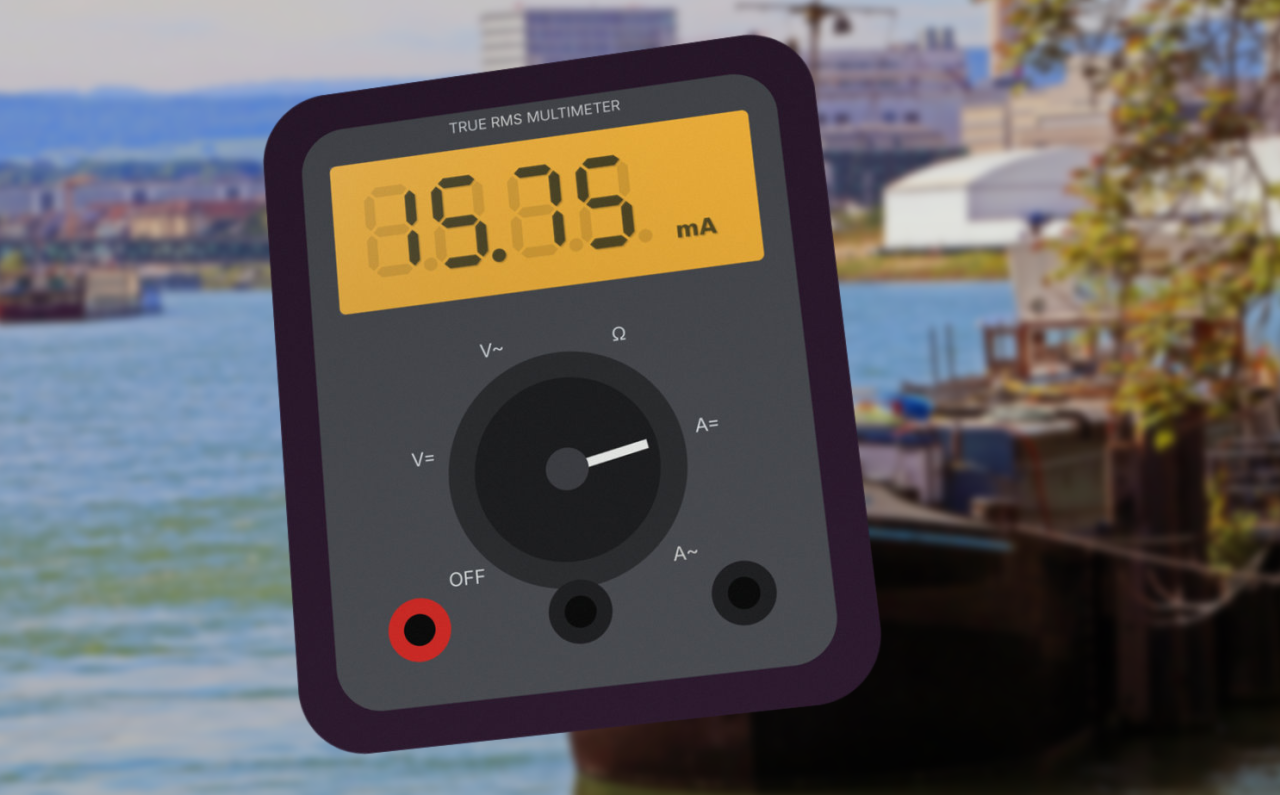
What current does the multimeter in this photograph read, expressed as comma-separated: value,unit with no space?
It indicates 15.75,mA
